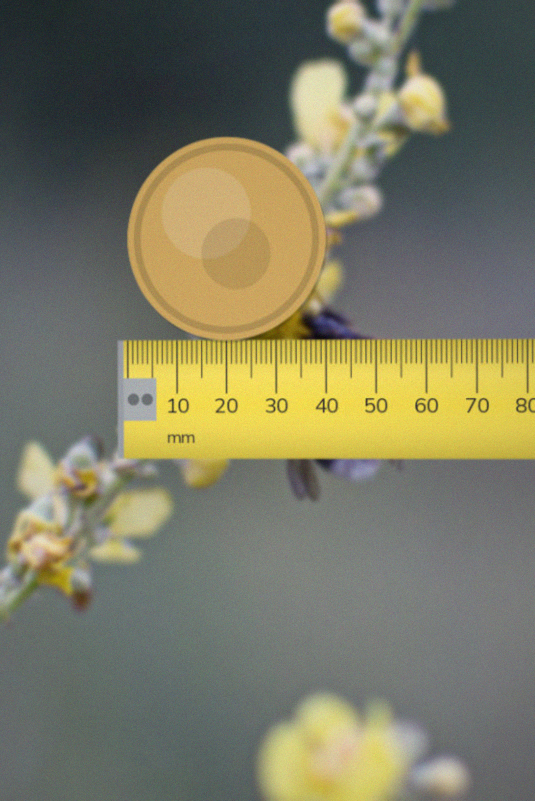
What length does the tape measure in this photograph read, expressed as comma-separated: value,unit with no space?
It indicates 40,mm
